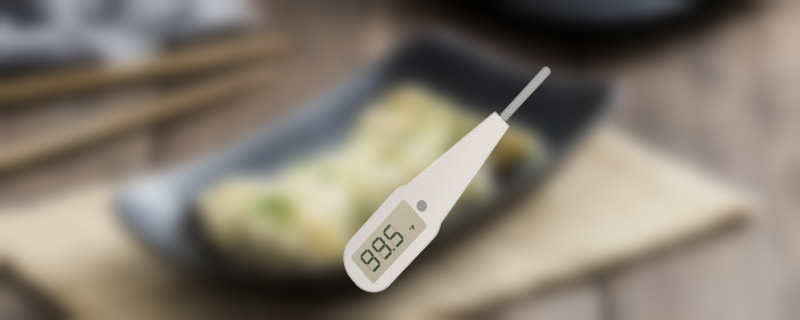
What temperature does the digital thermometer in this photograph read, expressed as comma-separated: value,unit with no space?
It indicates 99.5,°F
